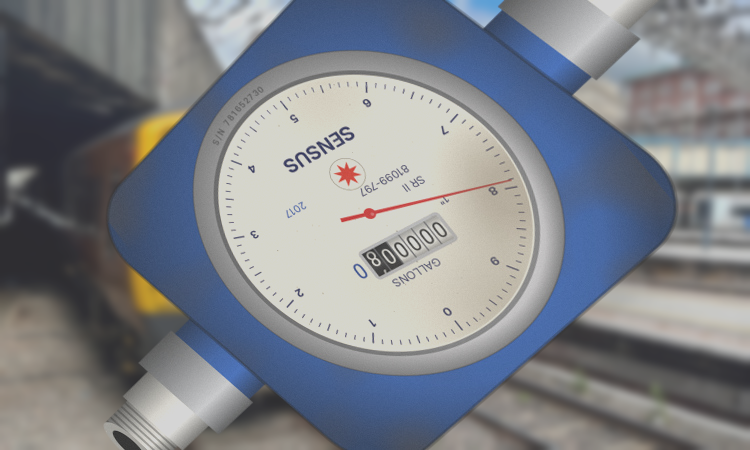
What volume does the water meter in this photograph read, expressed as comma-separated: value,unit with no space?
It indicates 77.9,gal
